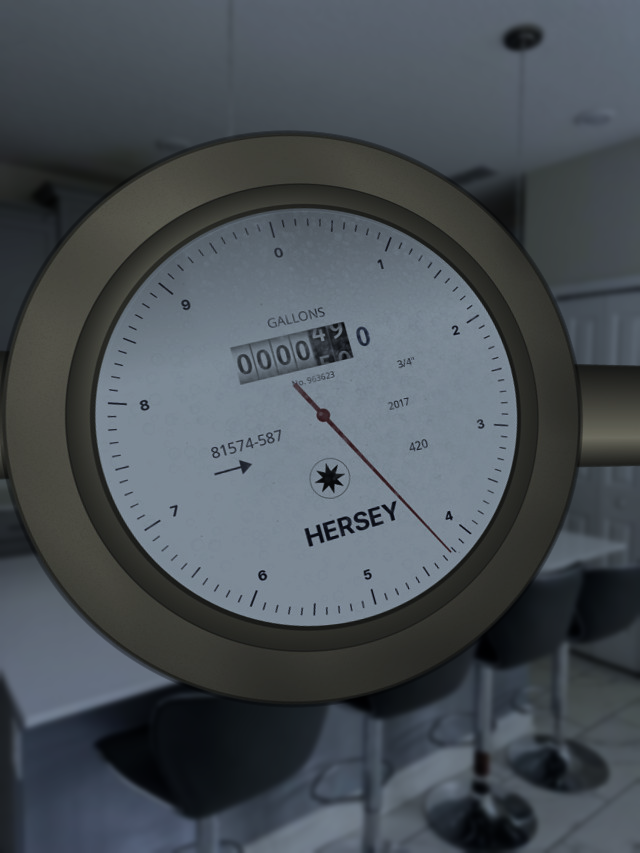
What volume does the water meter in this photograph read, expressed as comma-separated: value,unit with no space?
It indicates 494.2,gal
